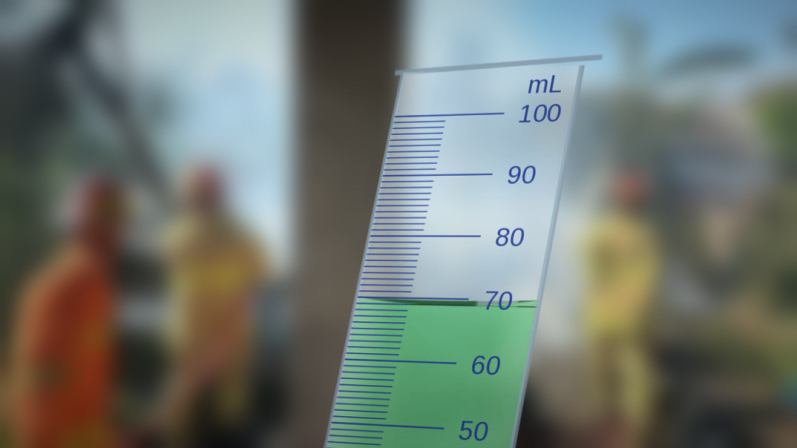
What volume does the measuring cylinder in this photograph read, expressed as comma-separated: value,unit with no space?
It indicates 69,mL
